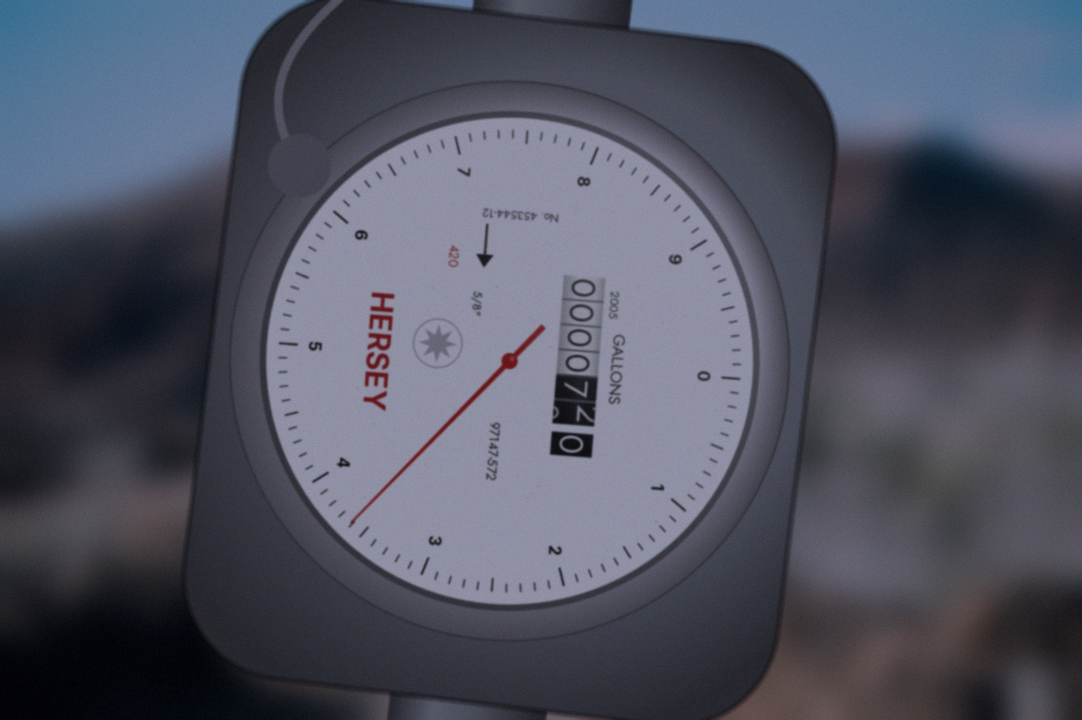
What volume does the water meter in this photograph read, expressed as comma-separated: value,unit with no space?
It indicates 723.6,gal
